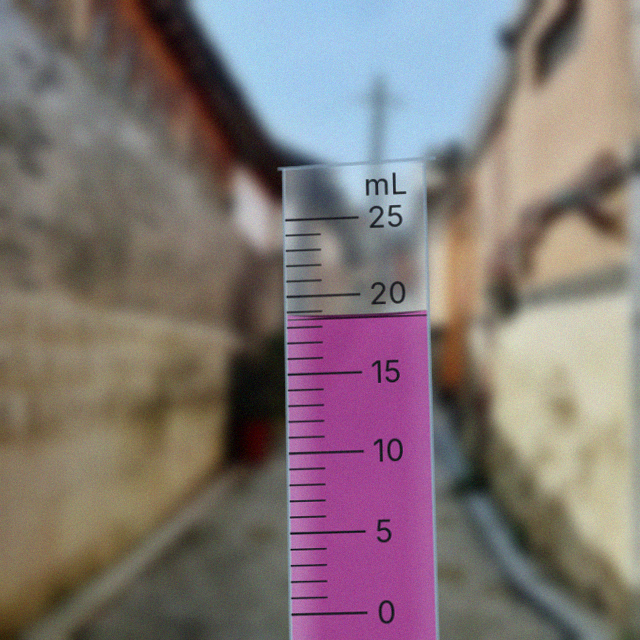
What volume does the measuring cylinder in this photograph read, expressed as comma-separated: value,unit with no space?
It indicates 18.5,mL
